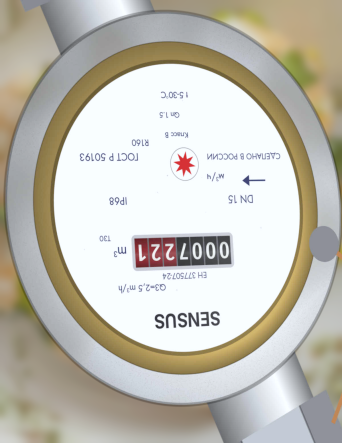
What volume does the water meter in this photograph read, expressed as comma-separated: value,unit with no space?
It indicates 7.221,m³
